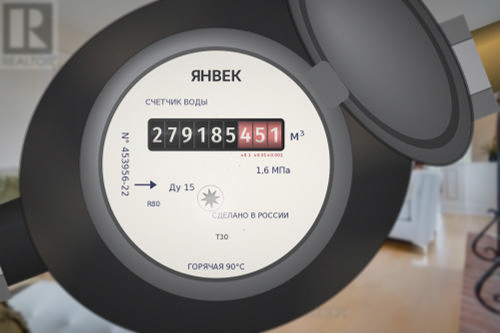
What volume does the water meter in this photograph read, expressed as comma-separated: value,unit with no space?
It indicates 279185.451,m³
